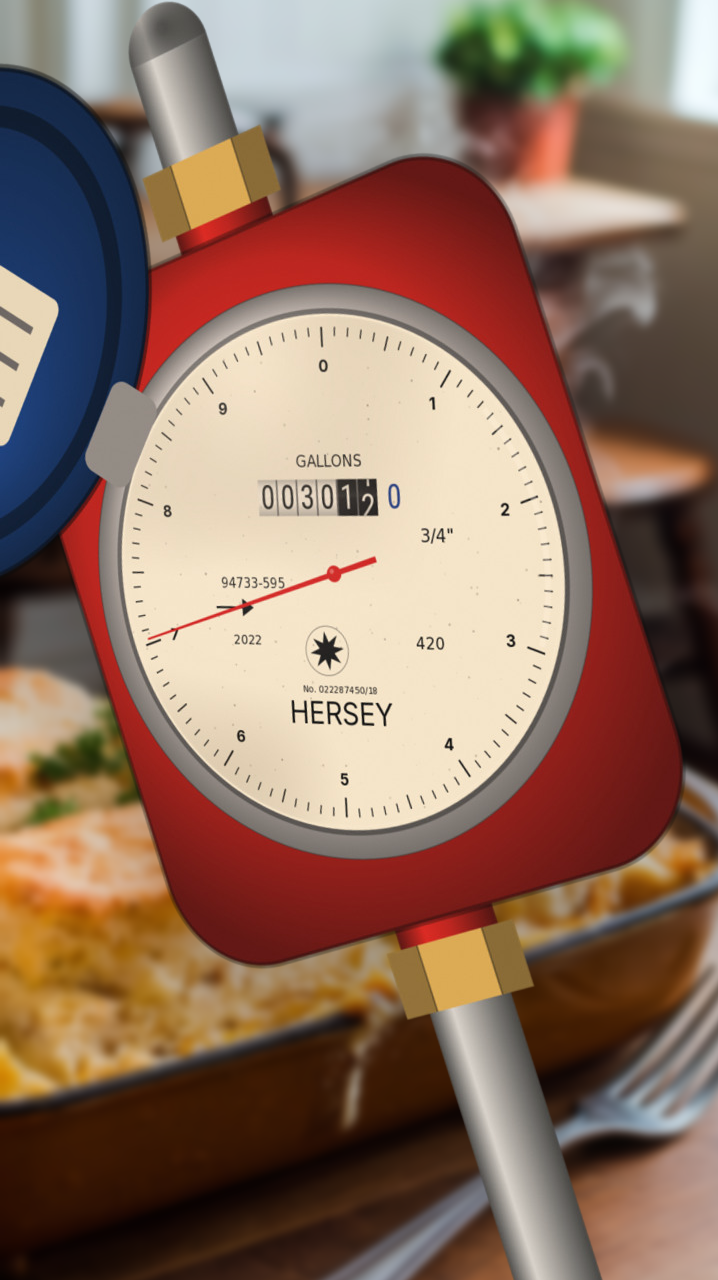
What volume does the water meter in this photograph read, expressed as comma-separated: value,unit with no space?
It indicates 30117.0,gal
